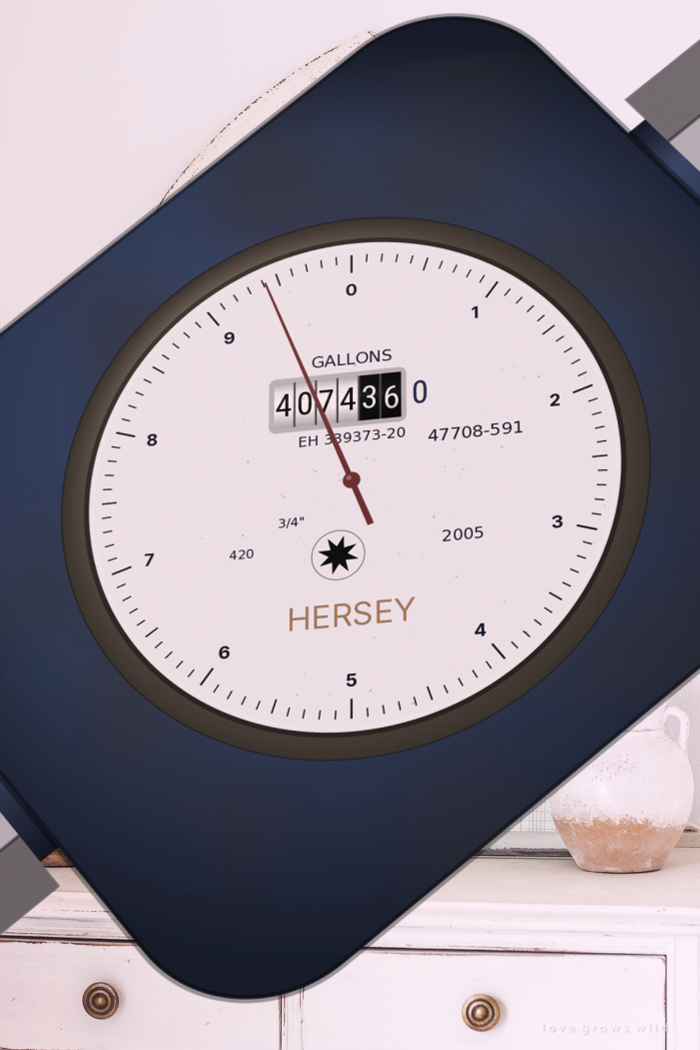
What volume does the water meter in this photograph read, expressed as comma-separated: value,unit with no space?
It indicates 4074359.4,gal
